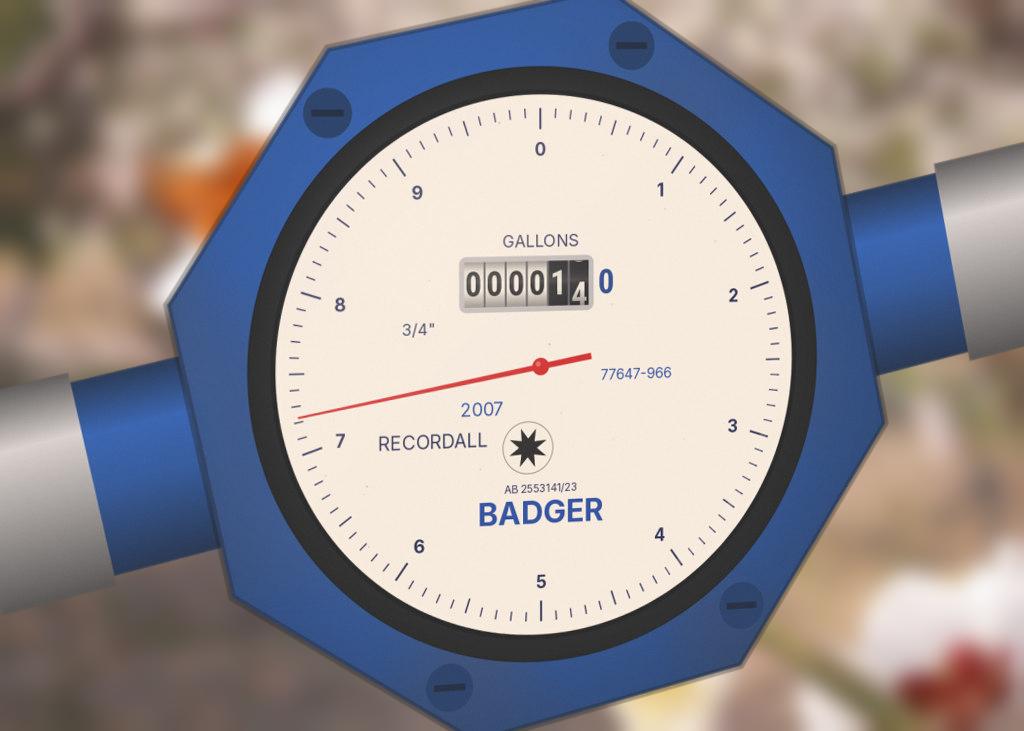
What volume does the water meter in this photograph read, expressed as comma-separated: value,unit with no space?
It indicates 137.2,gal
